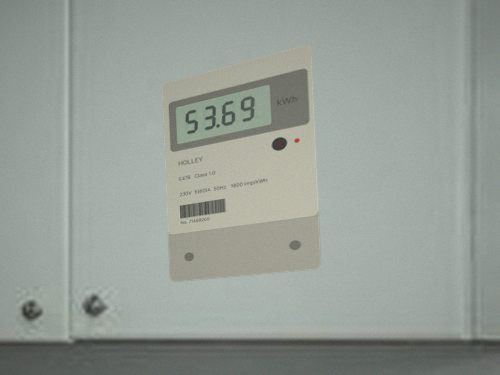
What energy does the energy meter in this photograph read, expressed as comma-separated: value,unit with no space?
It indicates 53.69,kWh
